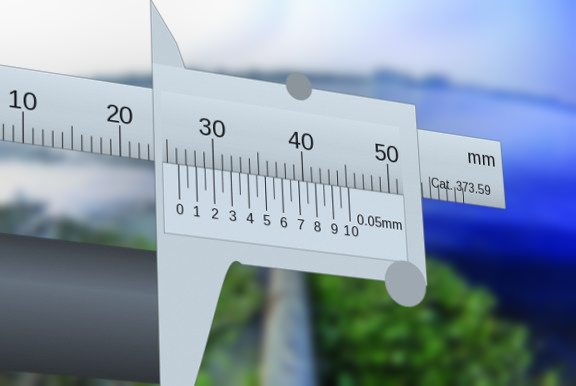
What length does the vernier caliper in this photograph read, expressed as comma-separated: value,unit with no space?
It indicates 26.2,mm
